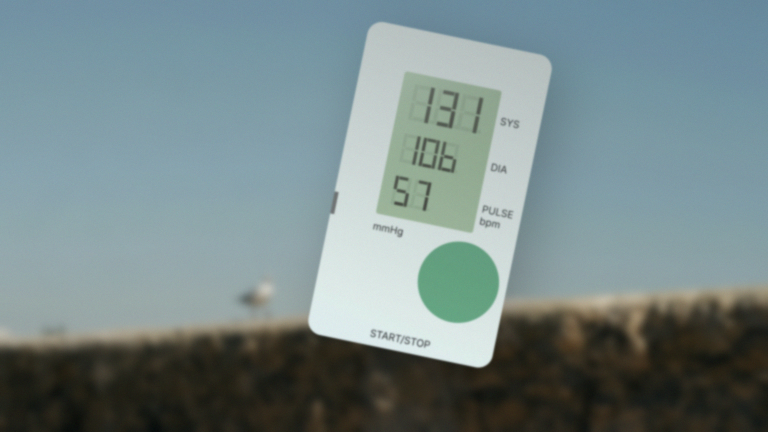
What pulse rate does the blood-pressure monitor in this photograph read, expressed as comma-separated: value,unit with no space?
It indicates 57,bpm
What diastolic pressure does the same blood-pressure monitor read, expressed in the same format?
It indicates 106,mmHg
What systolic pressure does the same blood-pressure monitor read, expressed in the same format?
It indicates 131,mmHg
